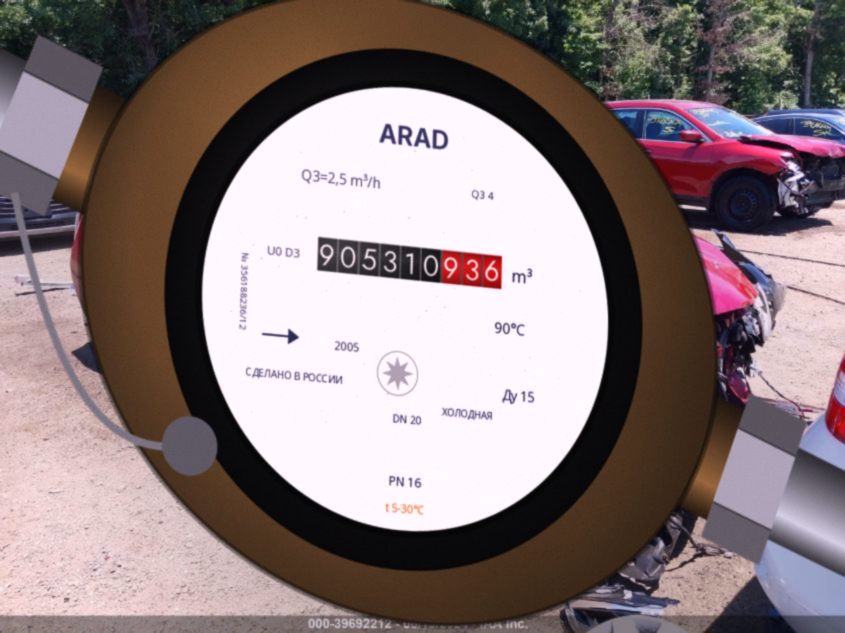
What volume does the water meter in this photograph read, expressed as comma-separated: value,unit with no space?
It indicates 905310.936,m³
